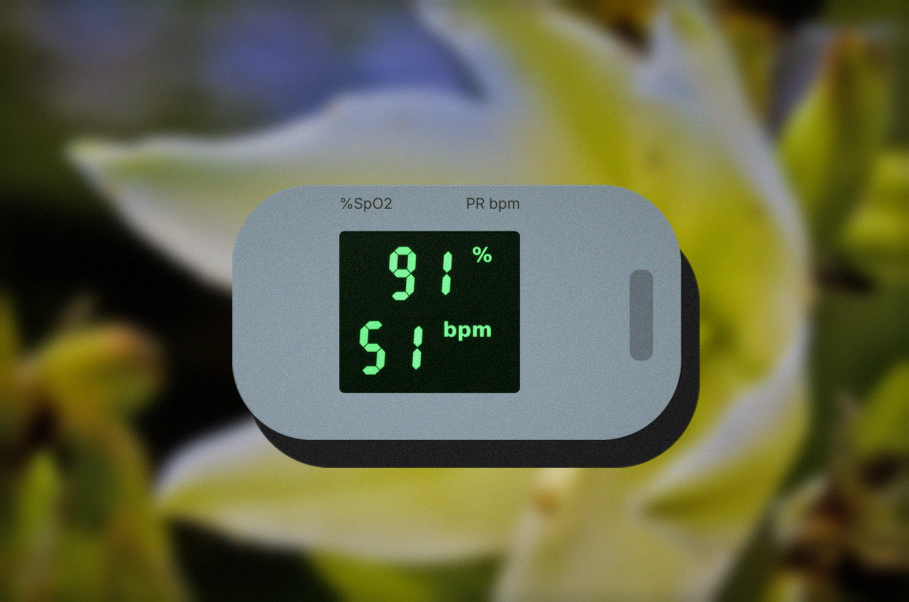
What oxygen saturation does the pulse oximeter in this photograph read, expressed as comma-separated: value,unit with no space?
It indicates 91,%
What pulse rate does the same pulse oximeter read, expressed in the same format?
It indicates 51,bpm
